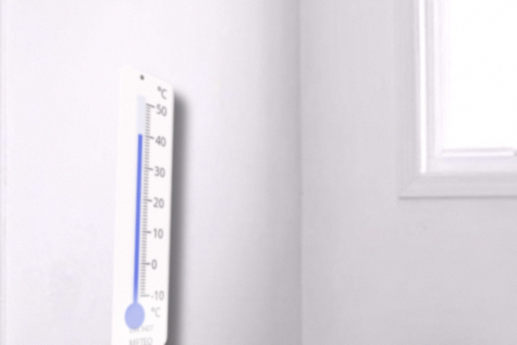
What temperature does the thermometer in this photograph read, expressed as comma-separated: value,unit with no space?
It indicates 40,°C
